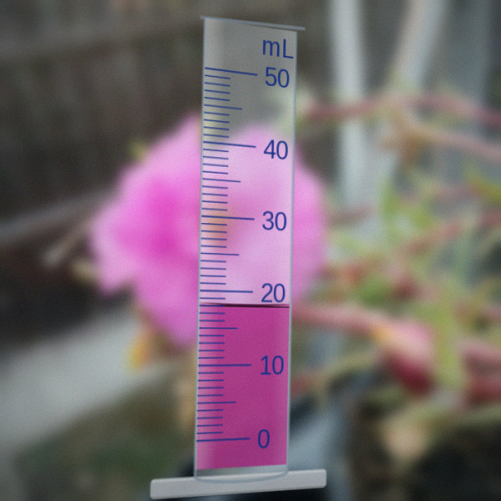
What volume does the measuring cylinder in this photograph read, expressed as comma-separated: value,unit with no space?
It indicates 18,mL
